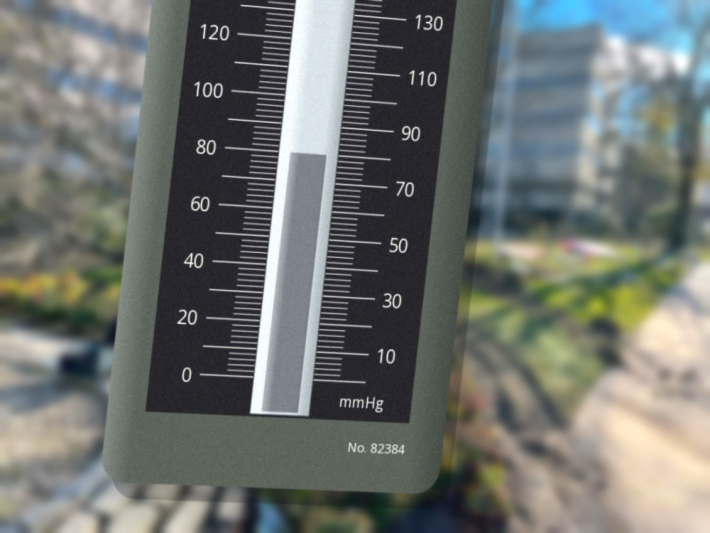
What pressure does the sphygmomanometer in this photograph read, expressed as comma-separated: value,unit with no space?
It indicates 80,mmHg
